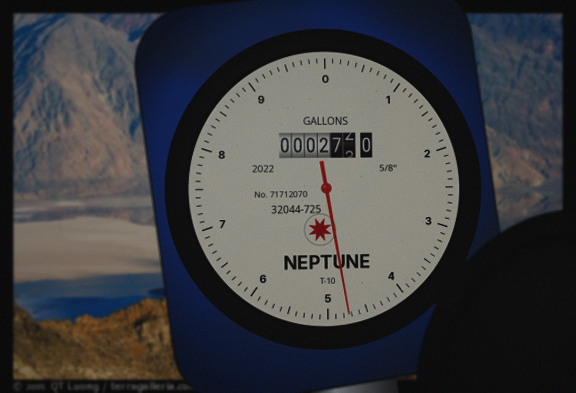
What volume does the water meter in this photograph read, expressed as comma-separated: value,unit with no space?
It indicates 2724.7,gal
